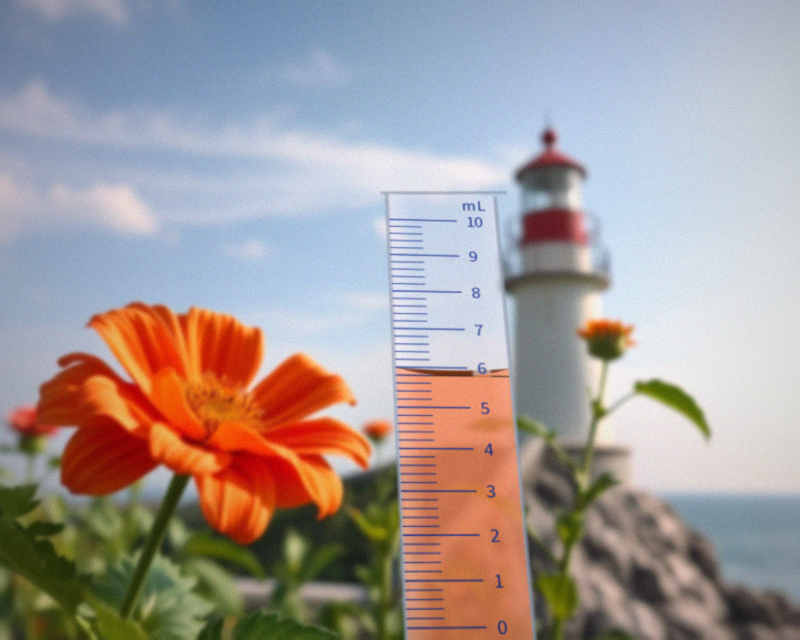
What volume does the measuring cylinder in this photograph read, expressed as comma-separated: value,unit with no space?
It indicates 5.8,mL
